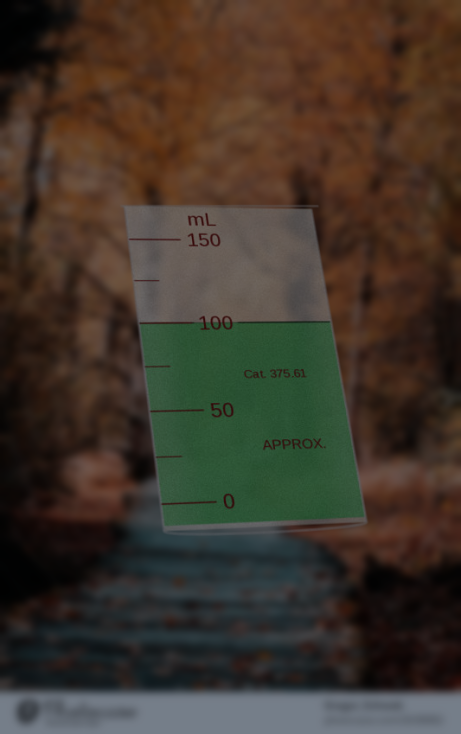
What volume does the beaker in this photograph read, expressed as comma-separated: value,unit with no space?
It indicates 100,mL
